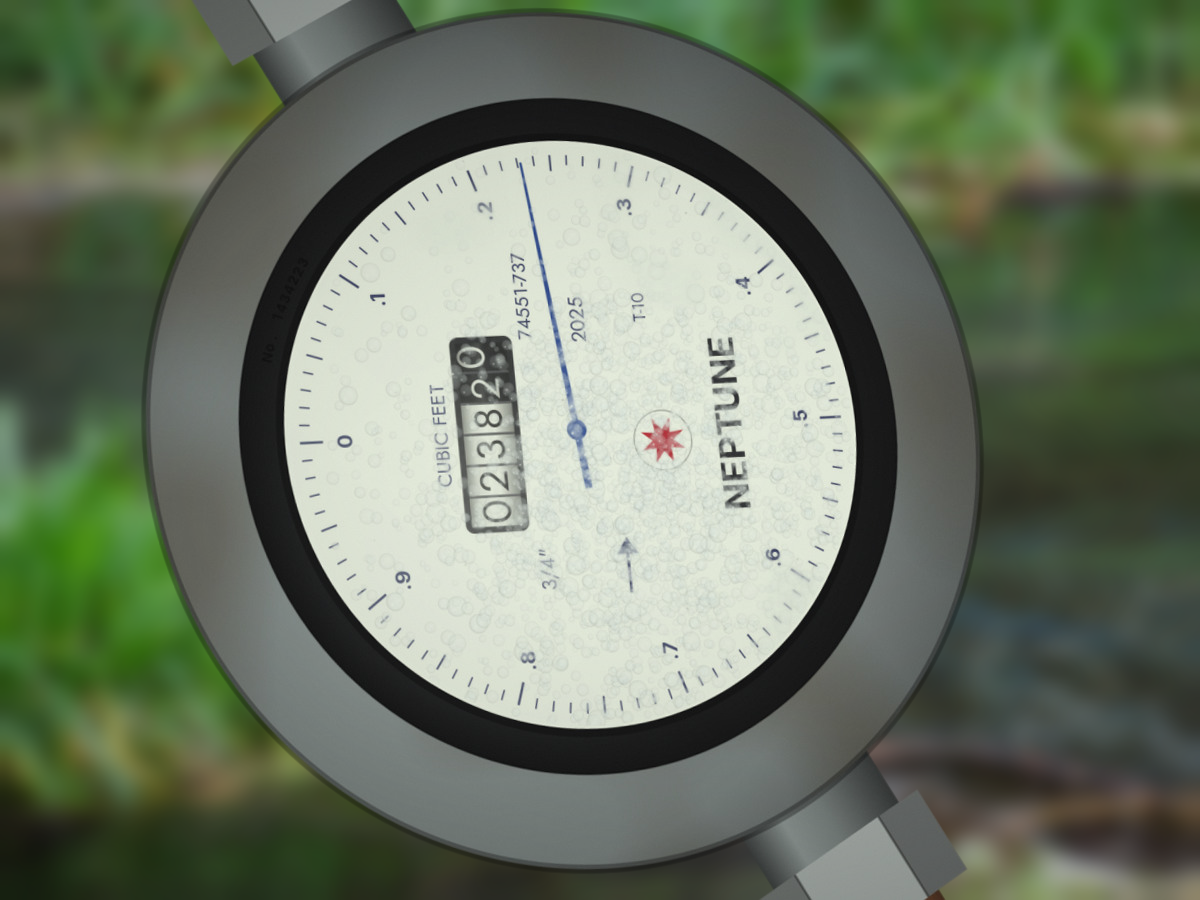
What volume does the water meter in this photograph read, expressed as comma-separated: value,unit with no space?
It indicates 23820.23,ft³
